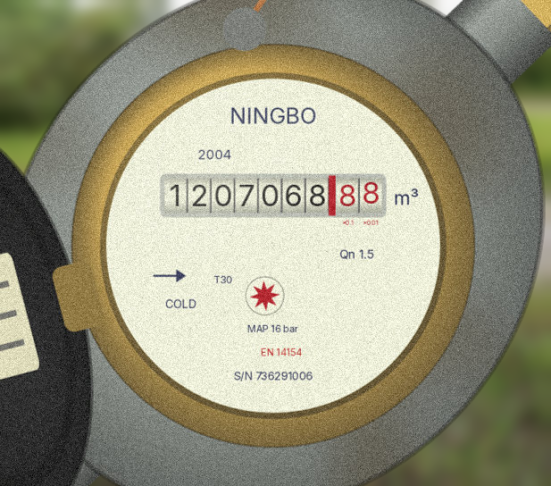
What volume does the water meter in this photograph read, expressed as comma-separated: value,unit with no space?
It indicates 1207068.88,m³
